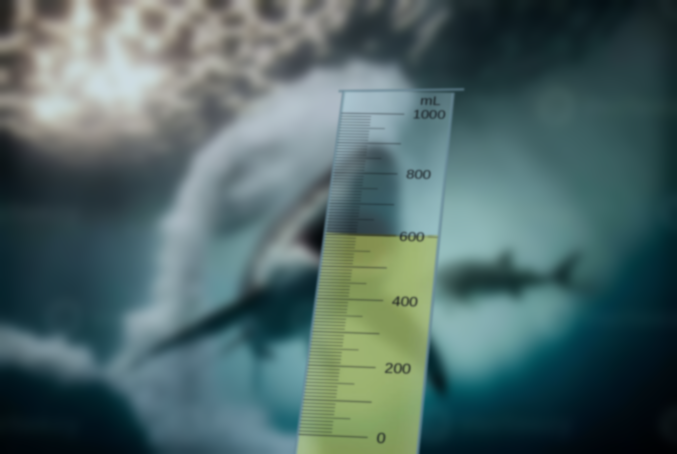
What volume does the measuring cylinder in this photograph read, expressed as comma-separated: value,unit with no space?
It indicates 600,mL
